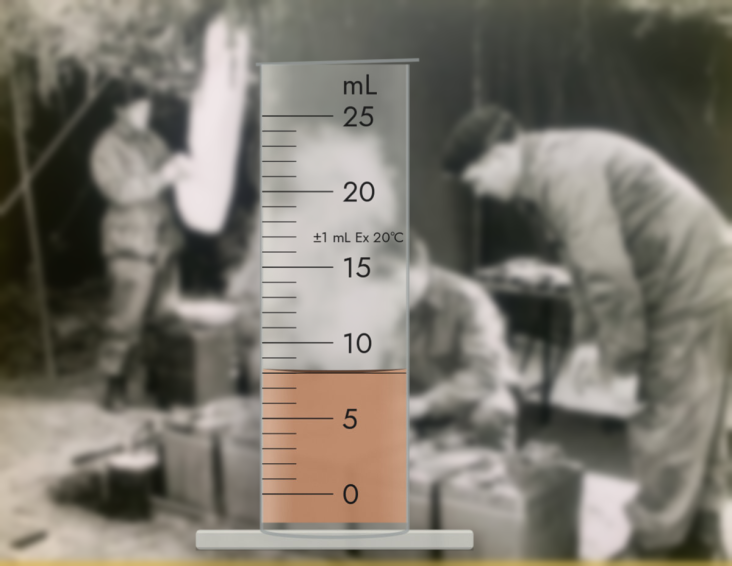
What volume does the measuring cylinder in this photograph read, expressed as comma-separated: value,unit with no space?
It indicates 8,mL
